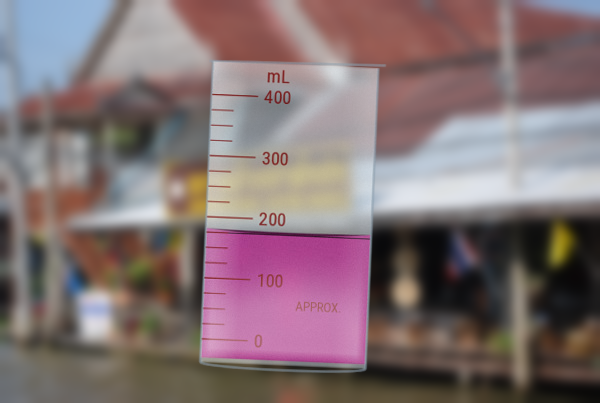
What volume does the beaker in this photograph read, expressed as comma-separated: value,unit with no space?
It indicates 175,mL
